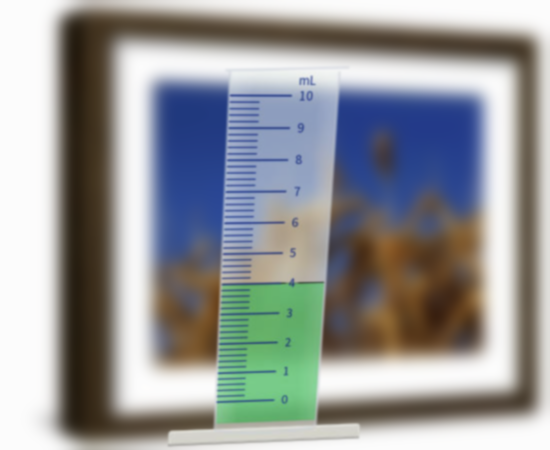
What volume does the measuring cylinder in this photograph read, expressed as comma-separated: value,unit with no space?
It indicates 4,mL
